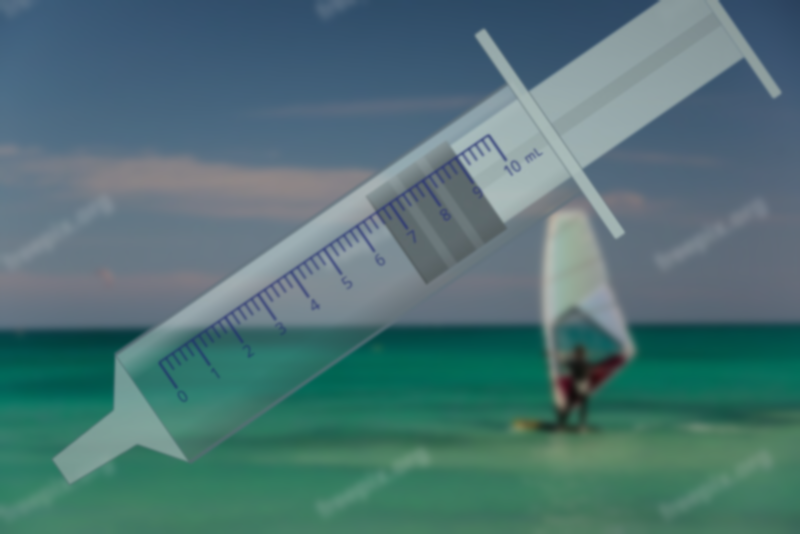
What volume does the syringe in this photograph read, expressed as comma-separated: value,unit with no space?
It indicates 6.6,mL
